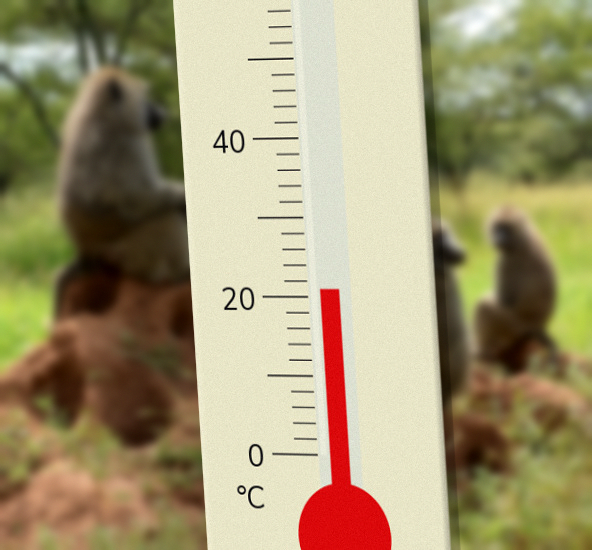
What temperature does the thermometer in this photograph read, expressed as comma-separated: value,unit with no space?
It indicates 21,°C
